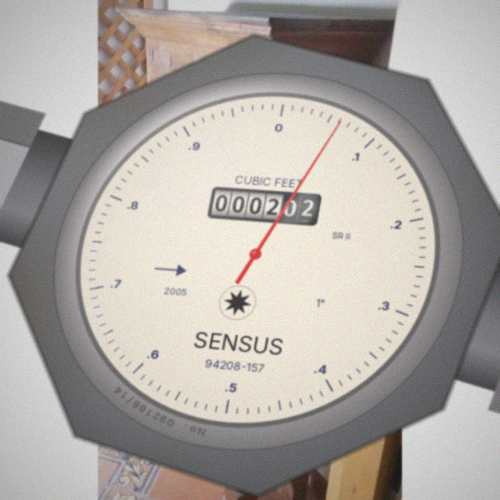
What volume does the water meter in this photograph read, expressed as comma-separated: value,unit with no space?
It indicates 202.06,ft³
